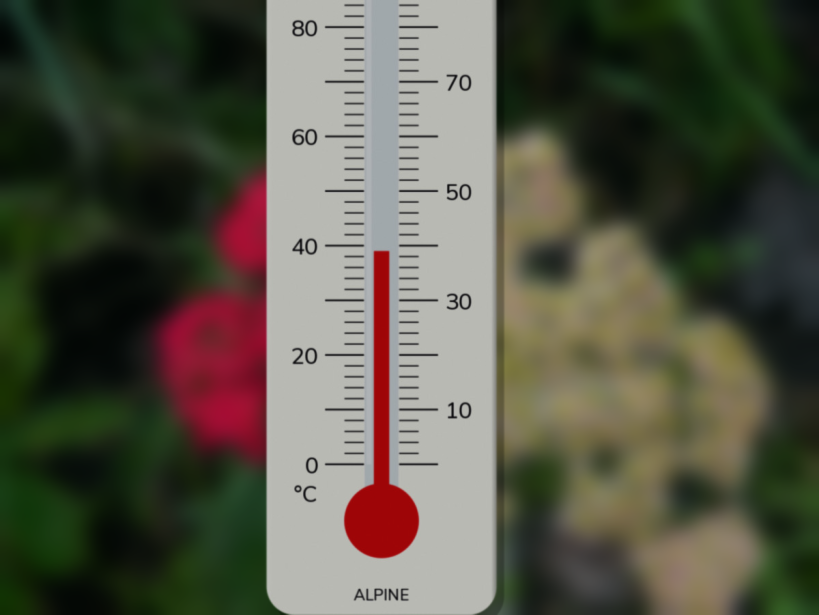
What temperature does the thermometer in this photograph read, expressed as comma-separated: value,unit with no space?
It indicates 39,°C
